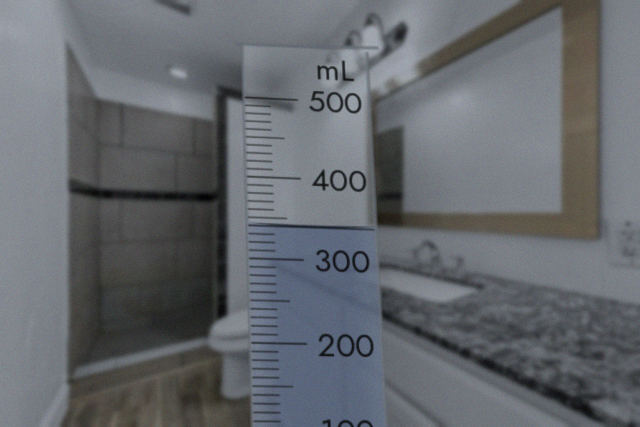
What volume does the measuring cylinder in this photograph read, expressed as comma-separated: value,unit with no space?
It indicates 340,mL
